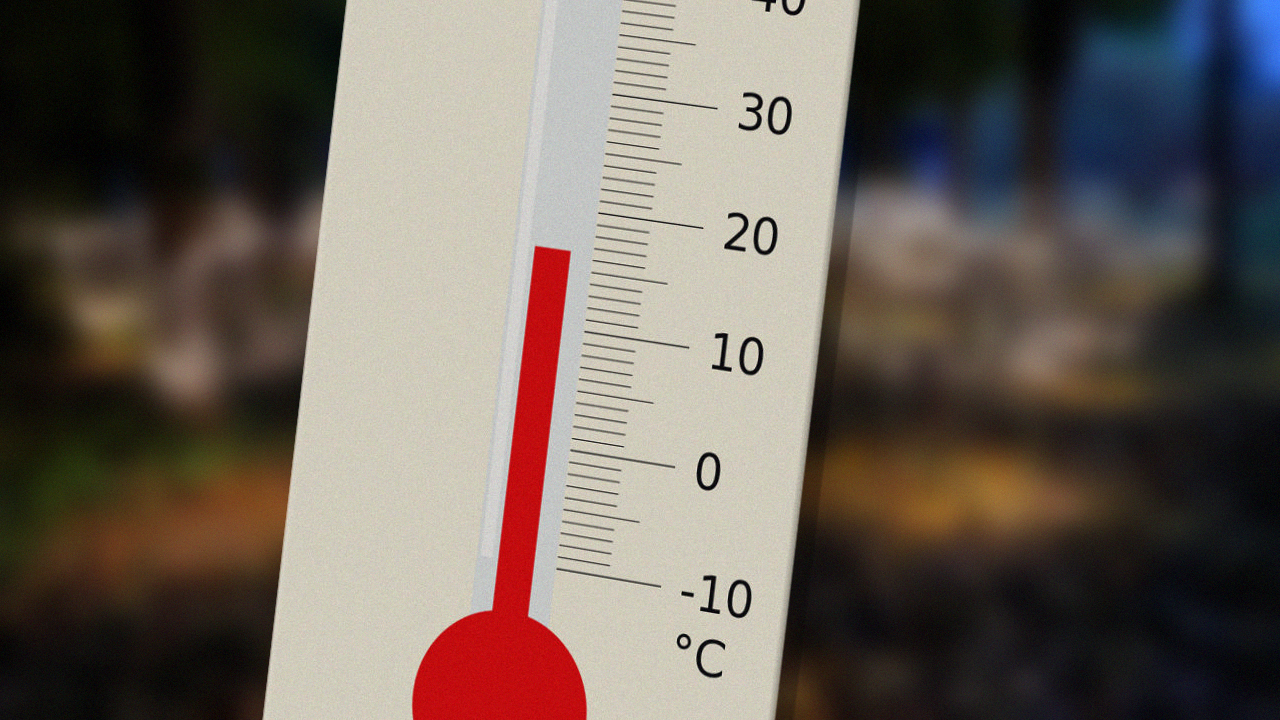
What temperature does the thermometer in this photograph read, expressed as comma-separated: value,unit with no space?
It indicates 16.5,°C
